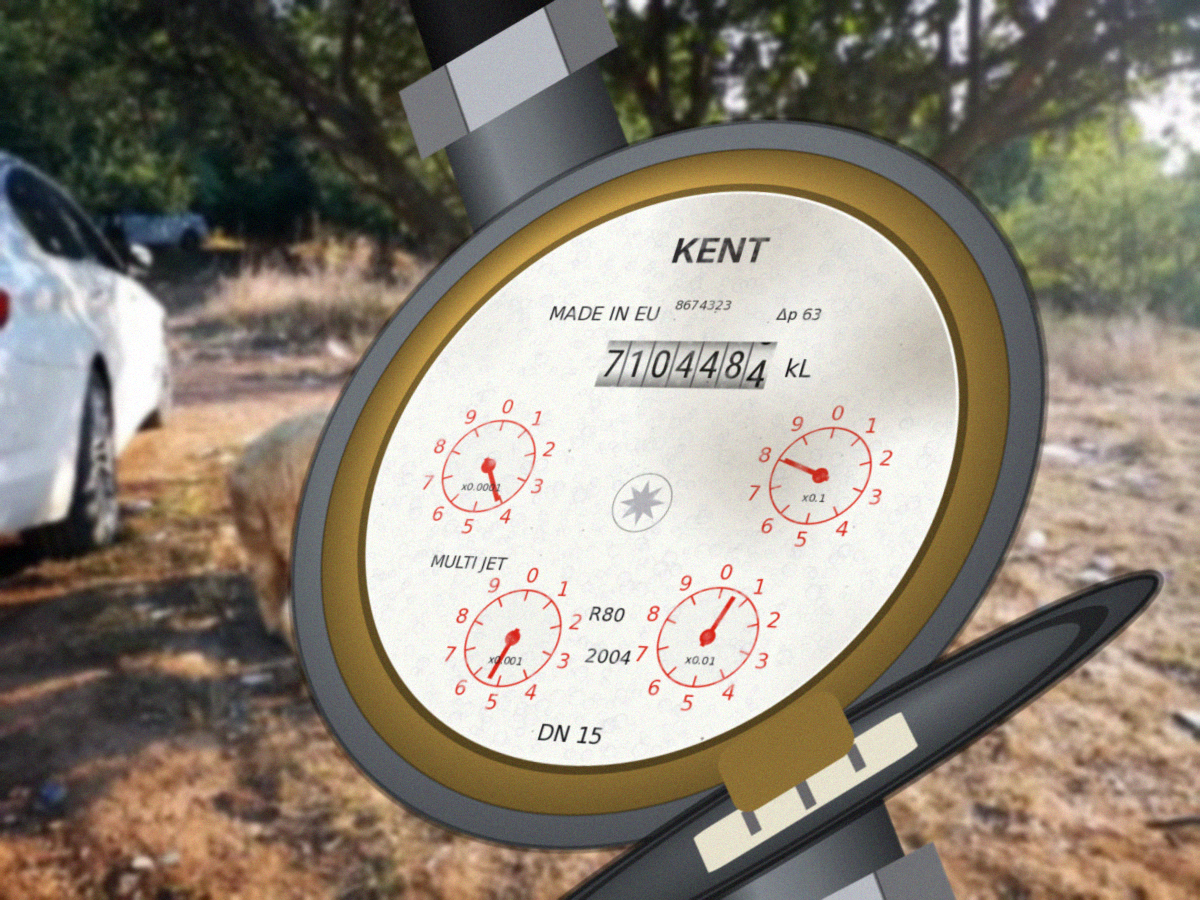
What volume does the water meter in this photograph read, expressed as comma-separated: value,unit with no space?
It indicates 7104483.8054,kL
